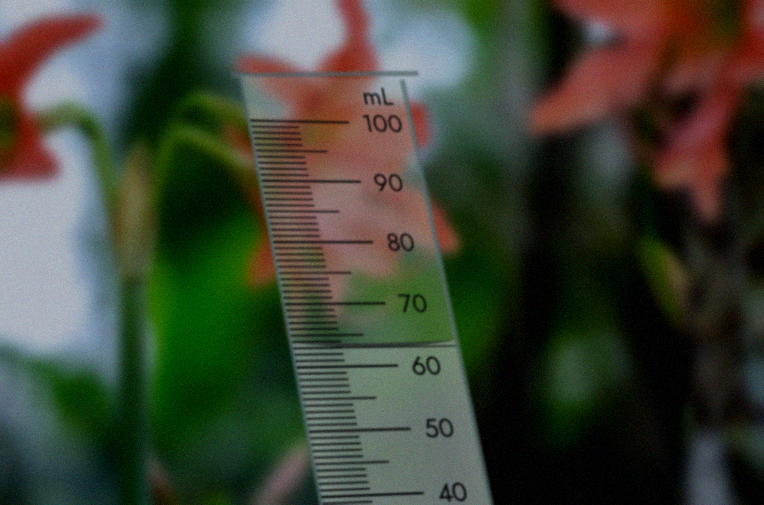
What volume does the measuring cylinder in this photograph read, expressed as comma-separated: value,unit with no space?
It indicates 63,mL
